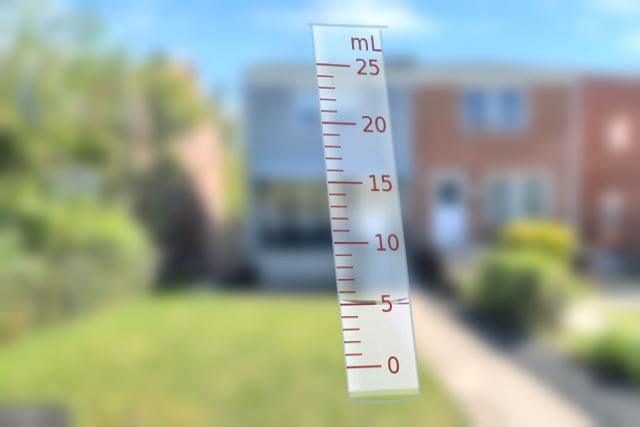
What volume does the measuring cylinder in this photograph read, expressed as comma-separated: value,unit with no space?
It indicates 5,mL
